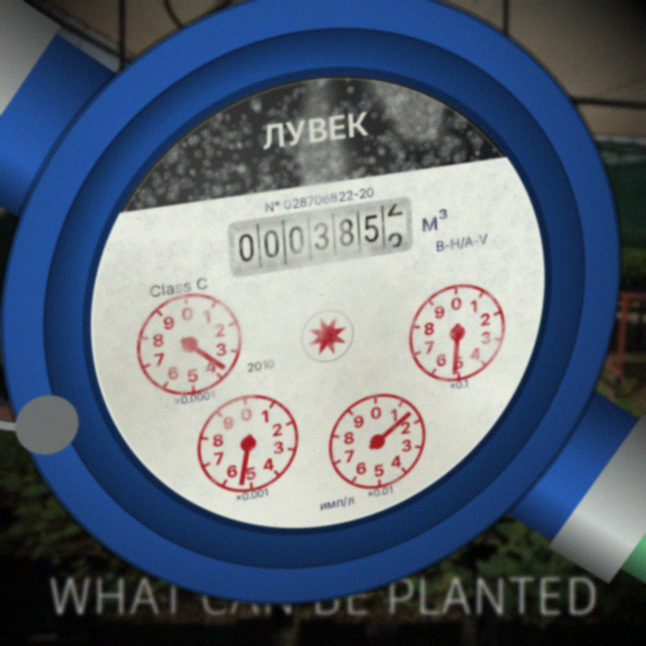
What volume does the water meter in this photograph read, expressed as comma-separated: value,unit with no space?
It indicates 3852.5153,m³
